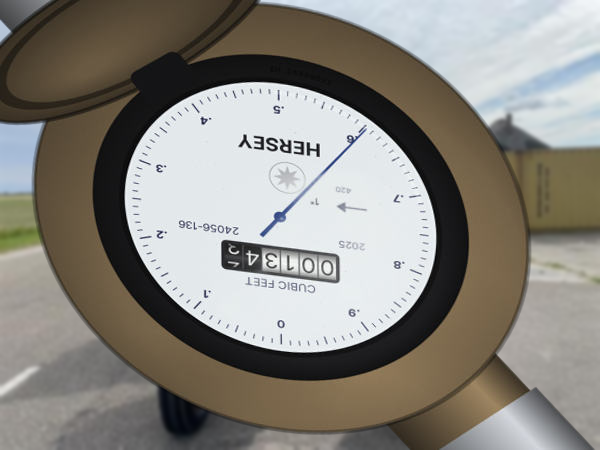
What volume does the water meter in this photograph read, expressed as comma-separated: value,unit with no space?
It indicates 1342.60,ft³
